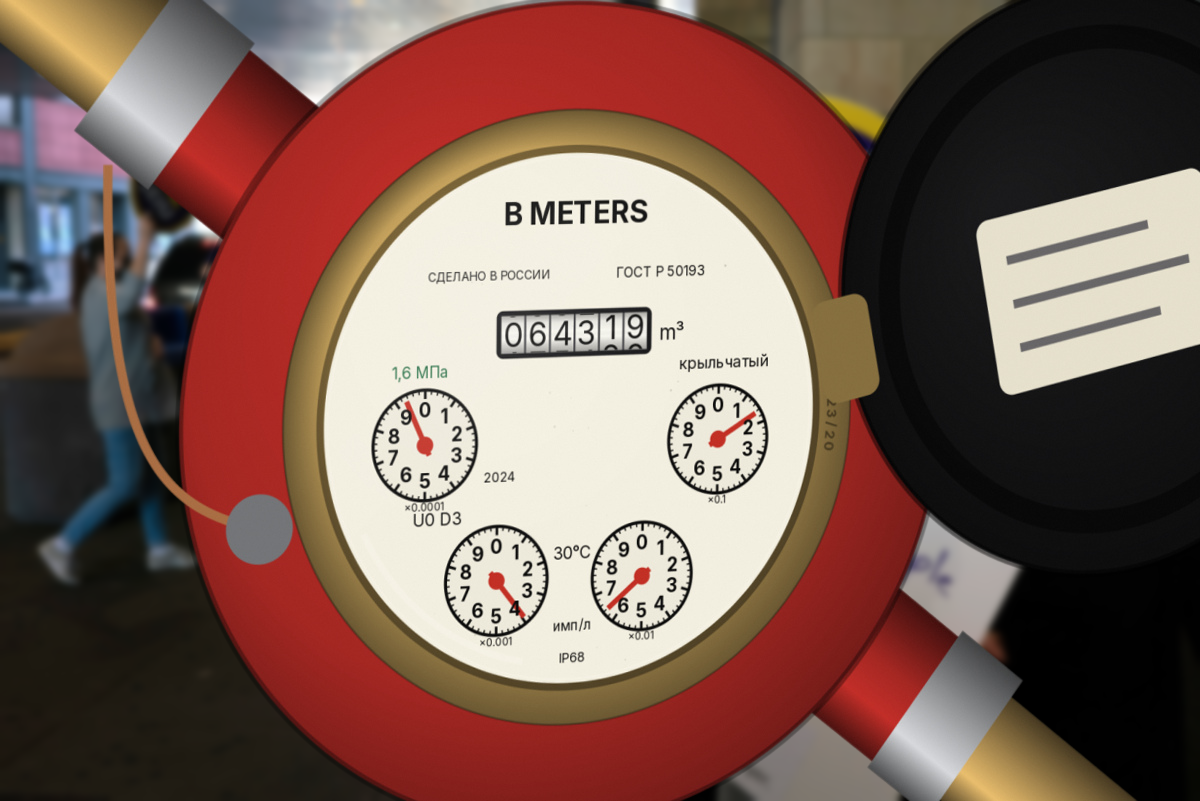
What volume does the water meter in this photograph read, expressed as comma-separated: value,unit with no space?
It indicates 64319.1639,m³
